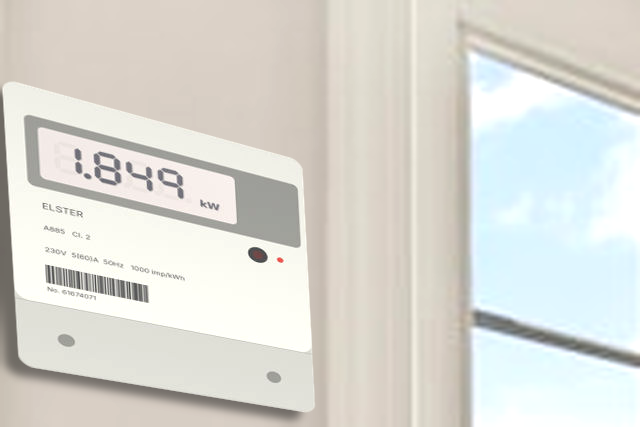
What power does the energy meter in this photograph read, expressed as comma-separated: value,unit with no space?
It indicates 1.849,kW
